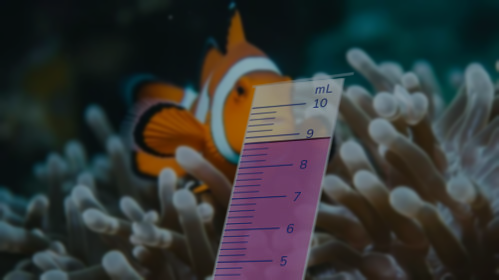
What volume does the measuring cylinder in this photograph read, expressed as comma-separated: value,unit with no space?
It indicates 8.8,mL
